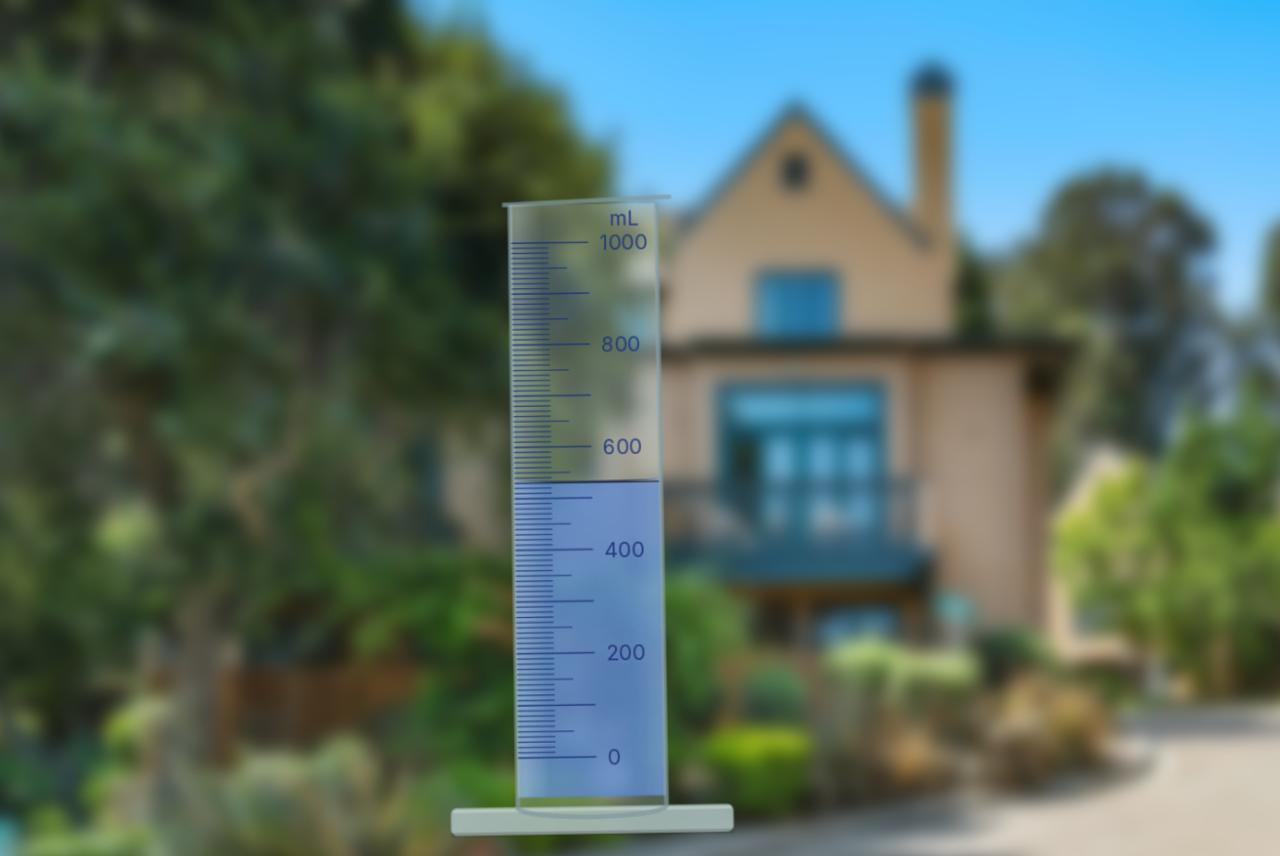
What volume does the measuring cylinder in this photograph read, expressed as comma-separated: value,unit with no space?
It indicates 530,mL
